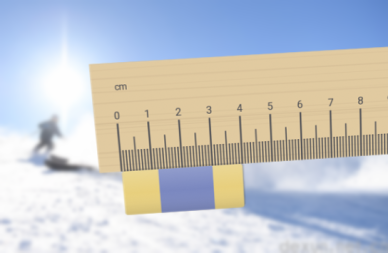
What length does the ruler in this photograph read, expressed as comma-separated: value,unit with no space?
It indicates 4,cm
